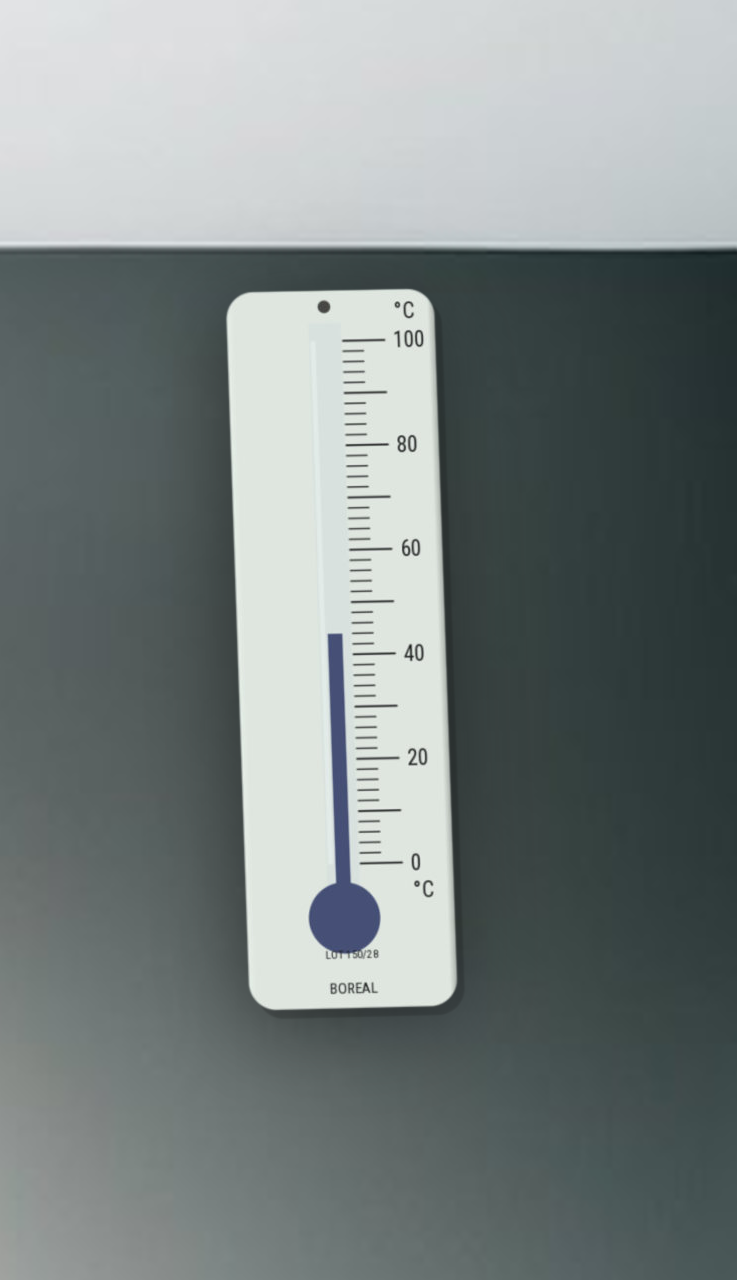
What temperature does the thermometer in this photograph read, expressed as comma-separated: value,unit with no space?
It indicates 44,°C
